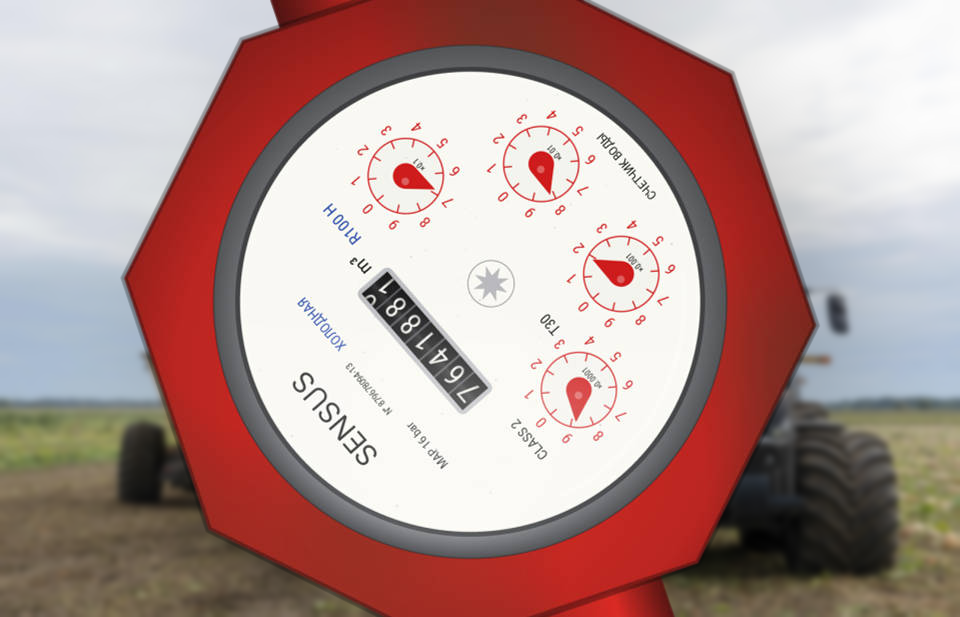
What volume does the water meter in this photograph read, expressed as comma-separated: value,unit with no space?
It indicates 7641880.6818,m³
